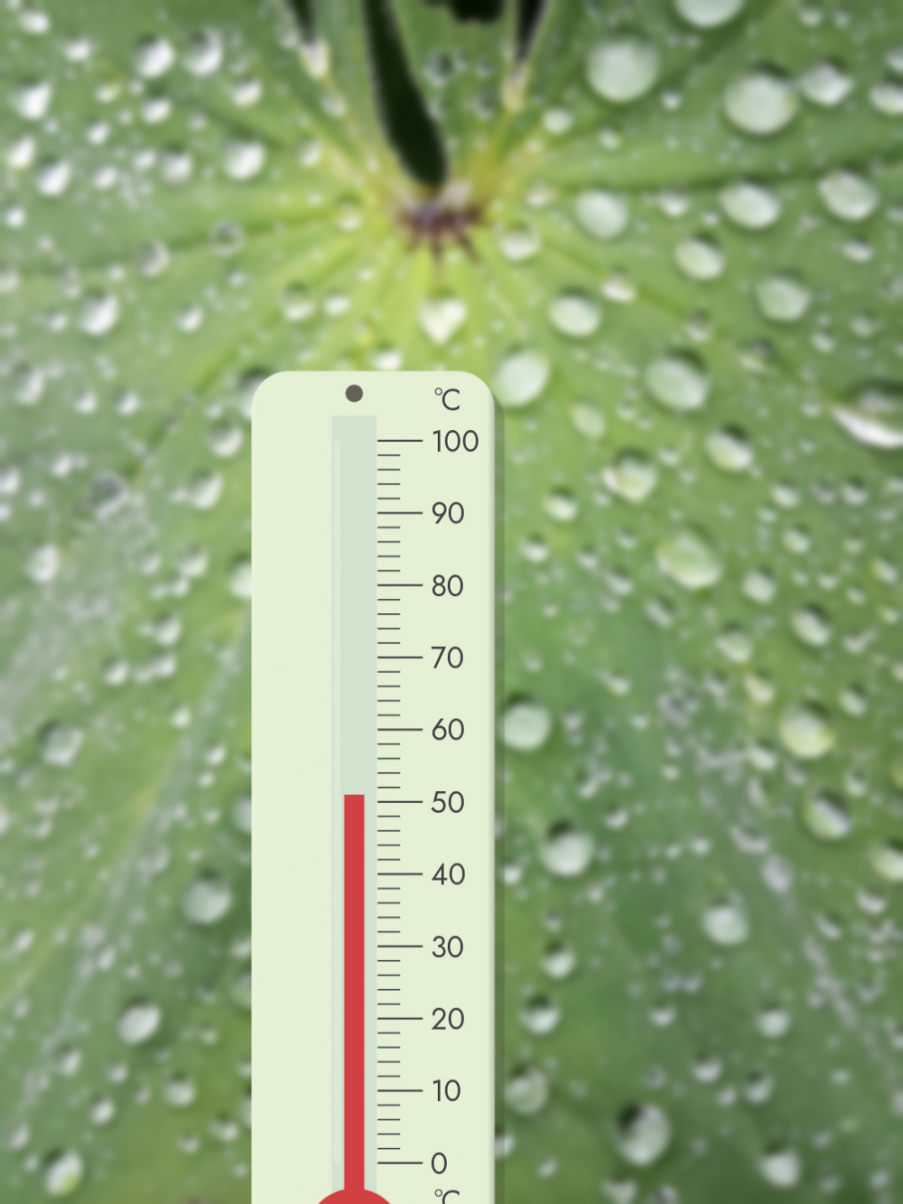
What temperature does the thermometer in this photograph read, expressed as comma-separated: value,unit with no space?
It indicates 51,°C
